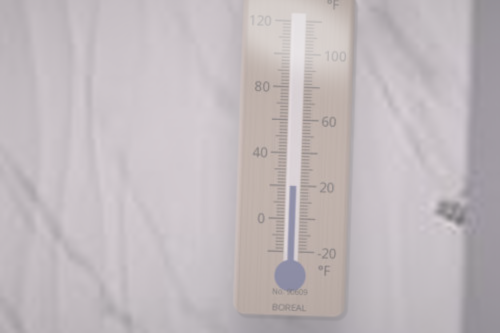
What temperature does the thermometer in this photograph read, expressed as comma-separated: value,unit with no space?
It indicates 20,°F
